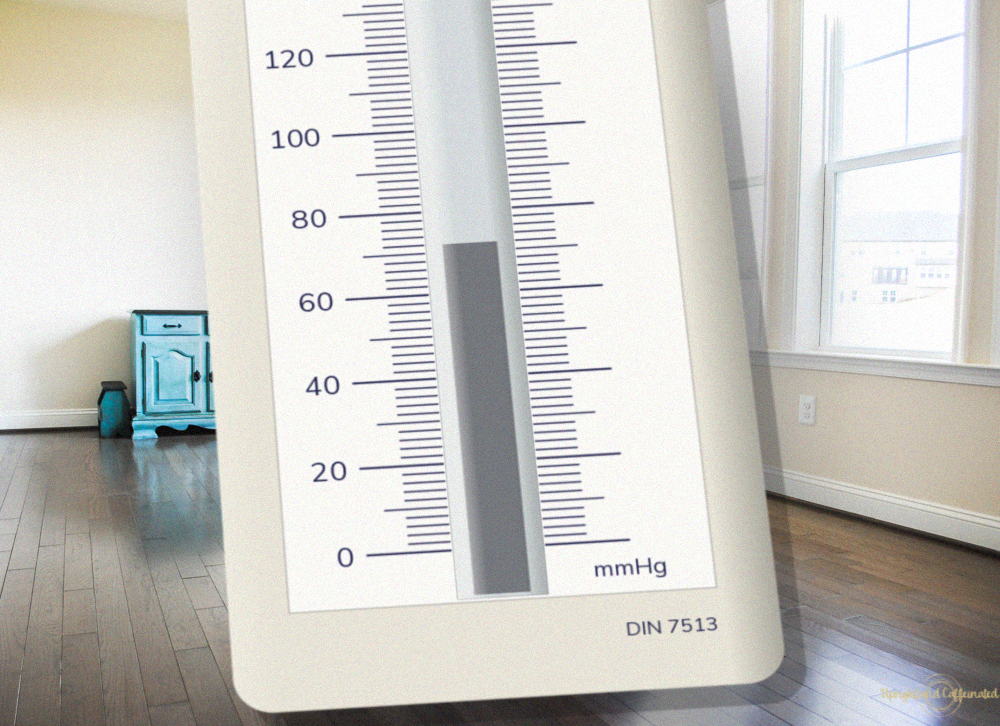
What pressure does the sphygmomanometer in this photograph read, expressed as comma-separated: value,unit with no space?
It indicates 72,mmHg
